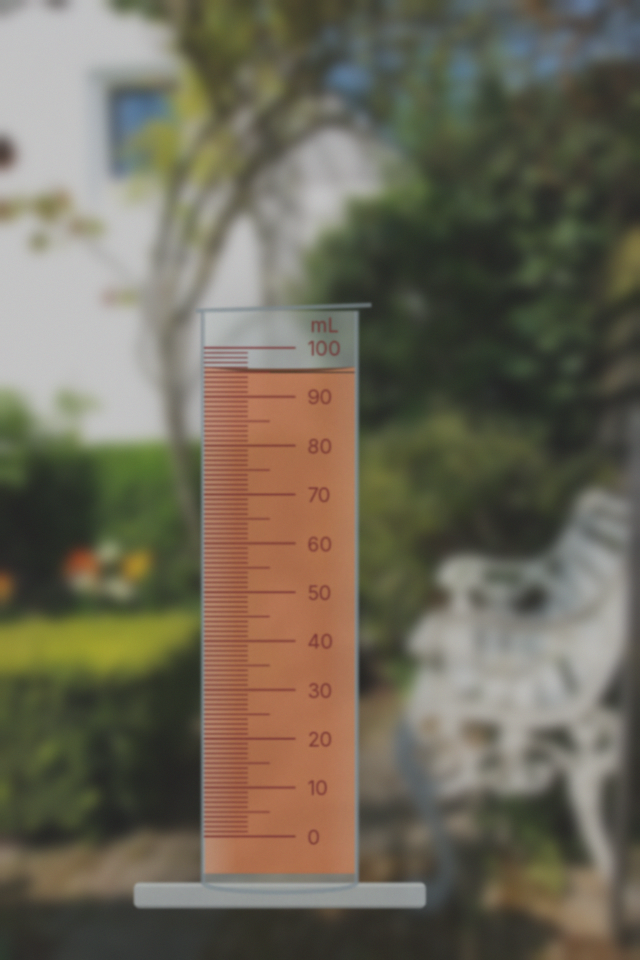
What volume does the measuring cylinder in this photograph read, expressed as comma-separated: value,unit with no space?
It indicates 95,mL
